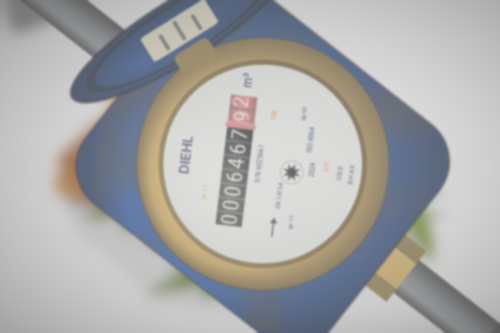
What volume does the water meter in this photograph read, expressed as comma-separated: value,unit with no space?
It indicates 6467.92,m³
